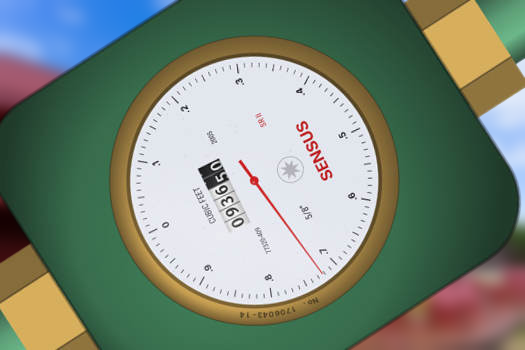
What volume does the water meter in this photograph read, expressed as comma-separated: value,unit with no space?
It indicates 93649.72,ft³
